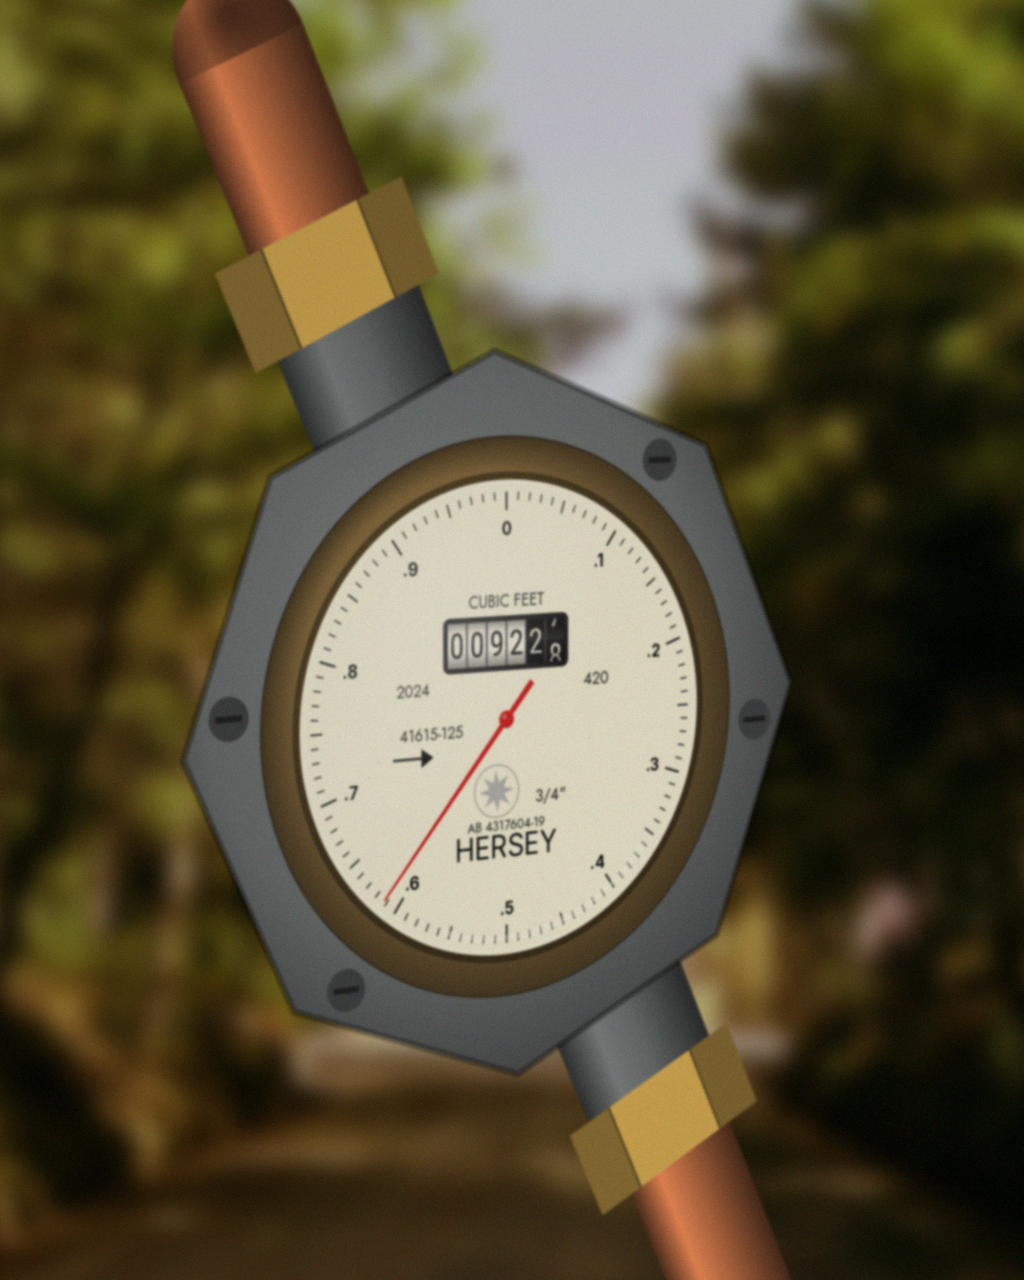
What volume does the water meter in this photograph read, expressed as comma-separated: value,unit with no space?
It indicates 9227.61,ft³
